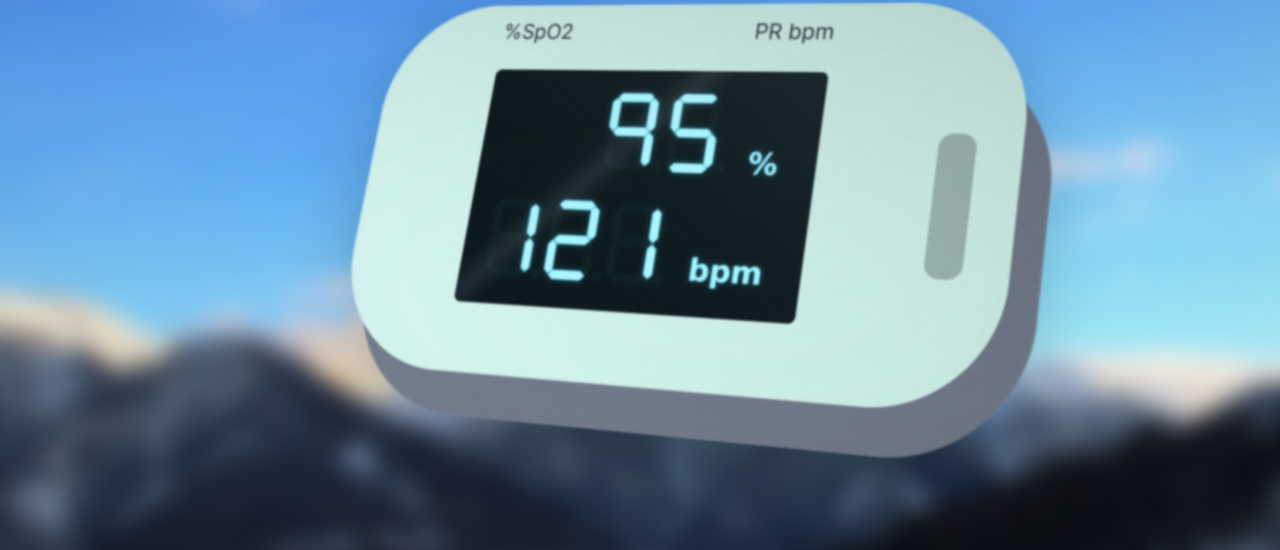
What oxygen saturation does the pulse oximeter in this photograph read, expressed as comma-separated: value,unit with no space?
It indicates 95,%
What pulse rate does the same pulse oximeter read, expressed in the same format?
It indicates 121,bpm
